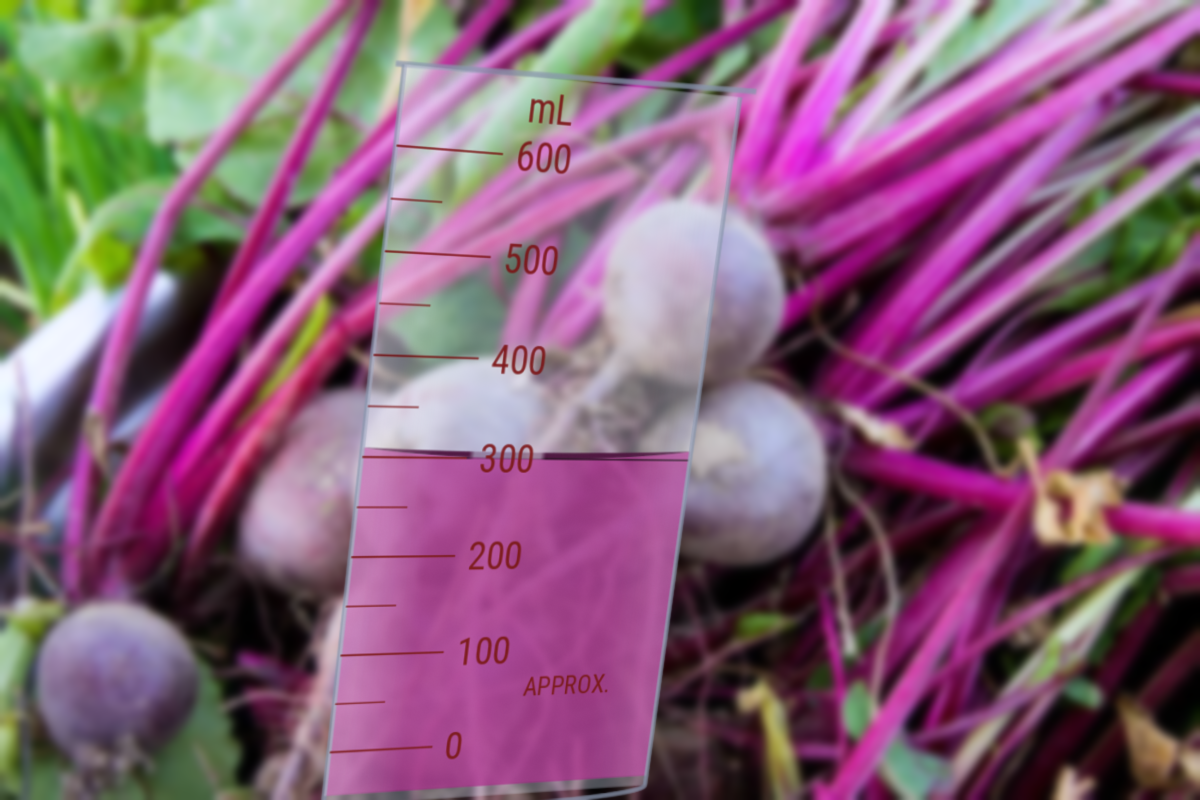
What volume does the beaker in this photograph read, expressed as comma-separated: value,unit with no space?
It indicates 300,mL
